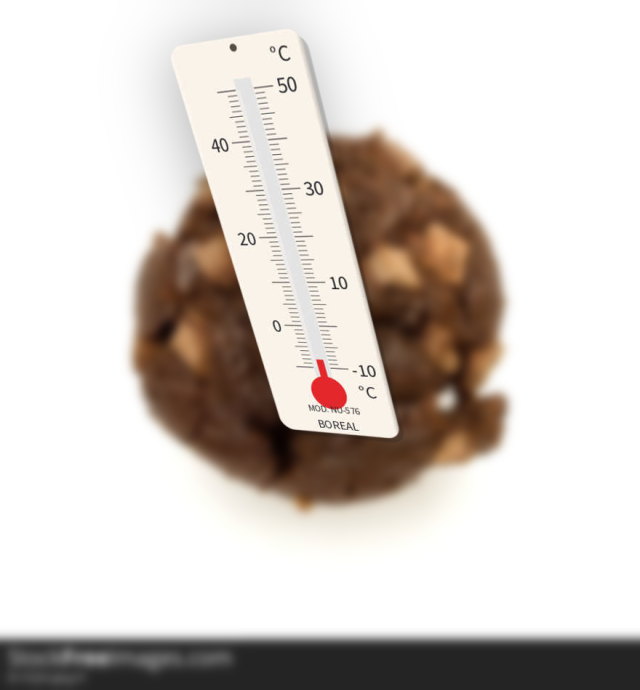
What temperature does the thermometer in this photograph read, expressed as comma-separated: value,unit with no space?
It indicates -8,°C
